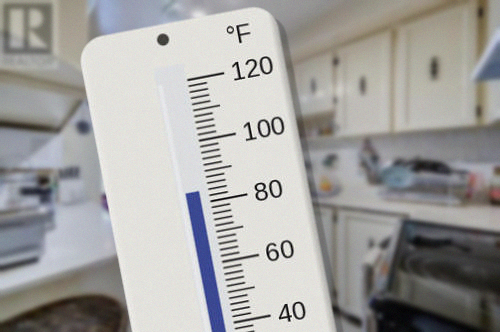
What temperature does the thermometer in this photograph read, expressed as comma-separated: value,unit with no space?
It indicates 84,°F
